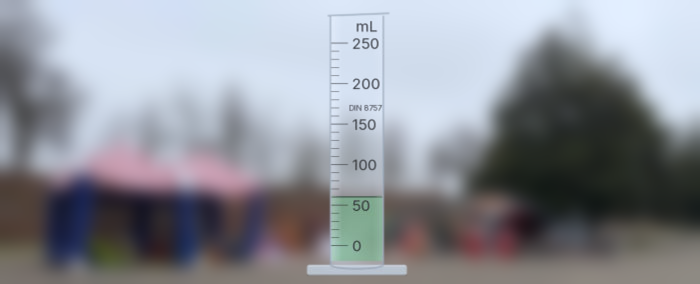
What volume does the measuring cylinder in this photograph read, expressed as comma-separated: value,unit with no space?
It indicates 60,mL
